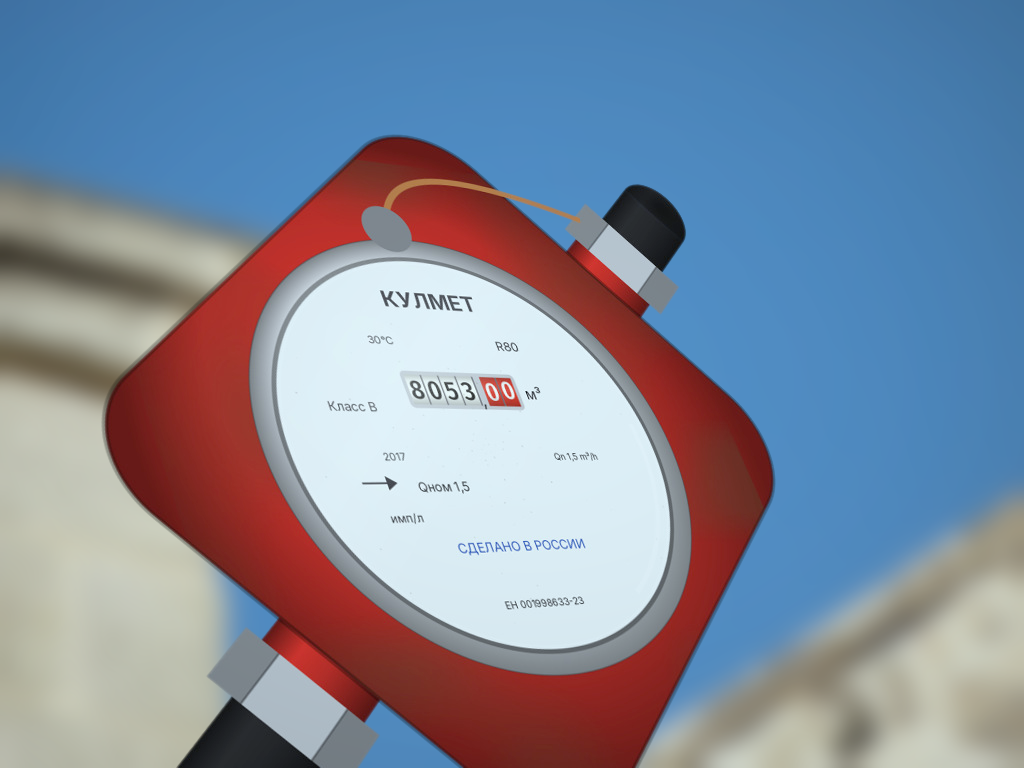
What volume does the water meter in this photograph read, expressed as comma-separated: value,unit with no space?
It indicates 8053.00,m³
